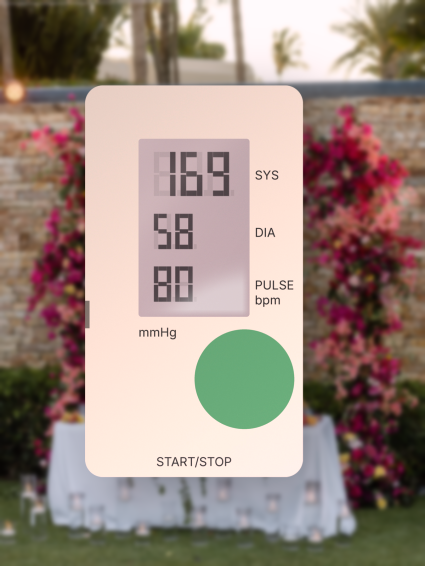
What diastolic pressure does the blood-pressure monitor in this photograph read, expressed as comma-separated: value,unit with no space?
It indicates 58,mmHg
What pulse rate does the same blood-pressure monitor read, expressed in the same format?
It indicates 80,bpm
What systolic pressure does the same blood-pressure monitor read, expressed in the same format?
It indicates 169,mmHg
